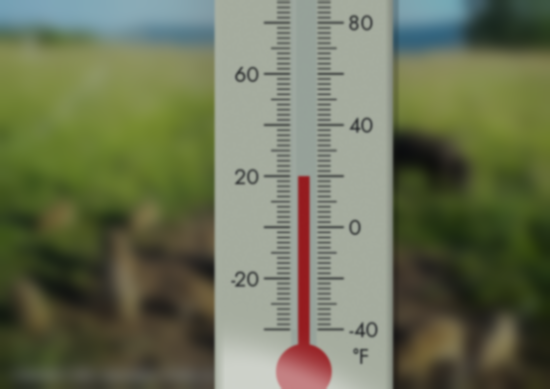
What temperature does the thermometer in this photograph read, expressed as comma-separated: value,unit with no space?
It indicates 20,°F
